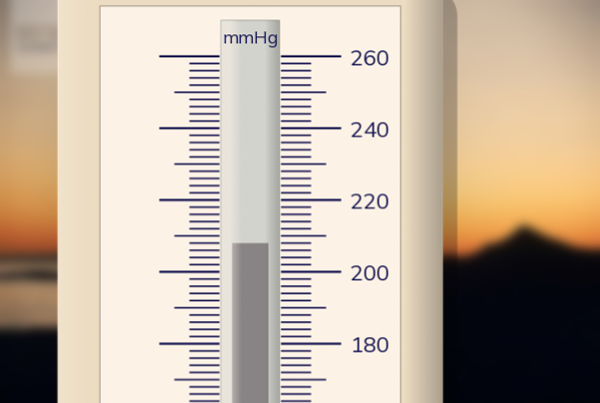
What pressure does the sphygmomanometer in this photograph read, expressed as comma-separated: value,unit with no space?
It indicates 208,mmHg
